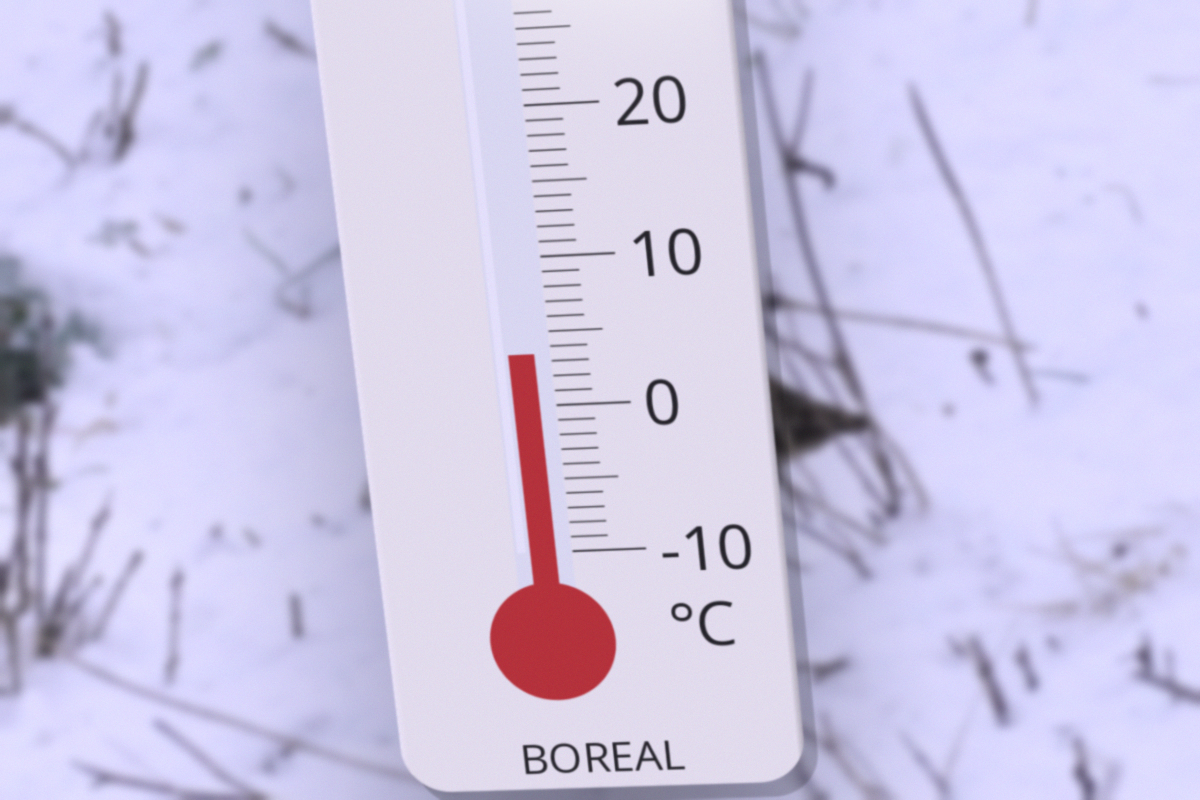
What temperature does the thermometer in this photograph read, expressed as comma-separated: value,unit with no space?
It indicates 3.5,°C
